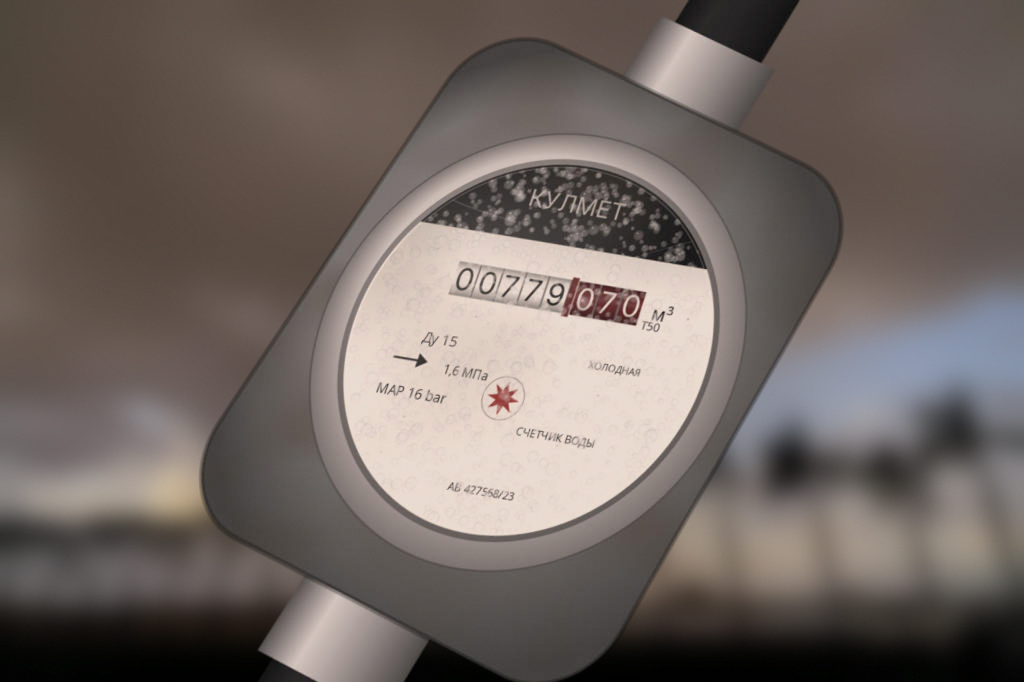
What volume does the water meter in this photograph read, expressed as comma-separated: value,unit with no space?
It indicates 779.070,m³
